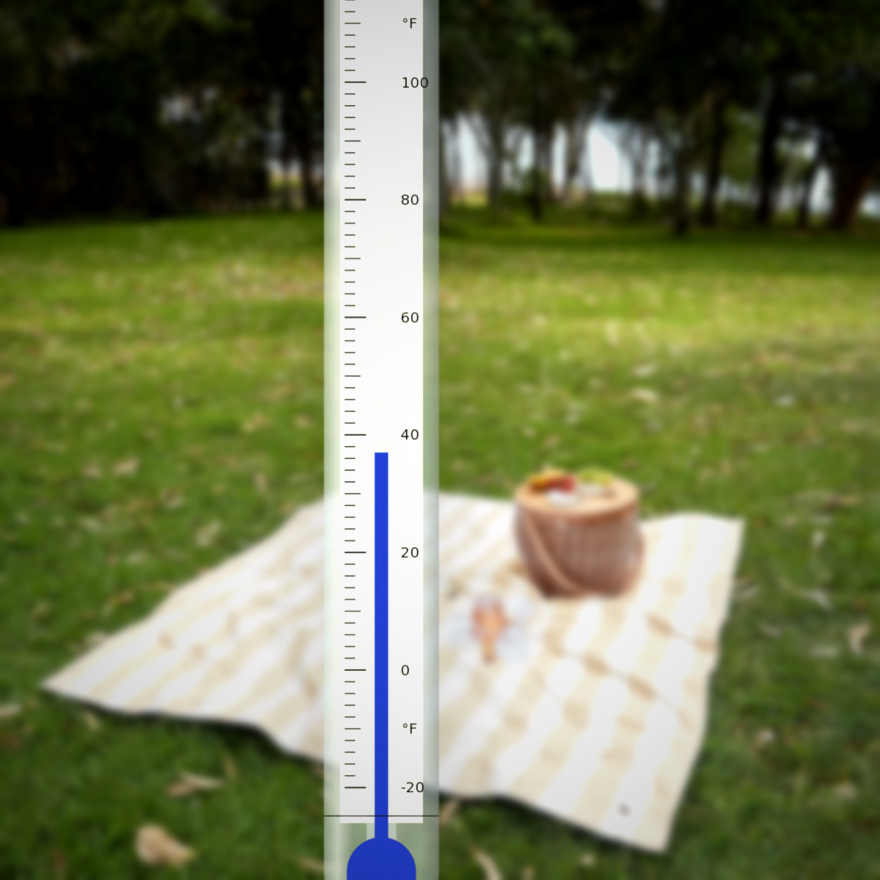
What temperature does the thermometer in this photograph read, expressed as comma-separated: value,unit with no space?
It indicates 37,°F
